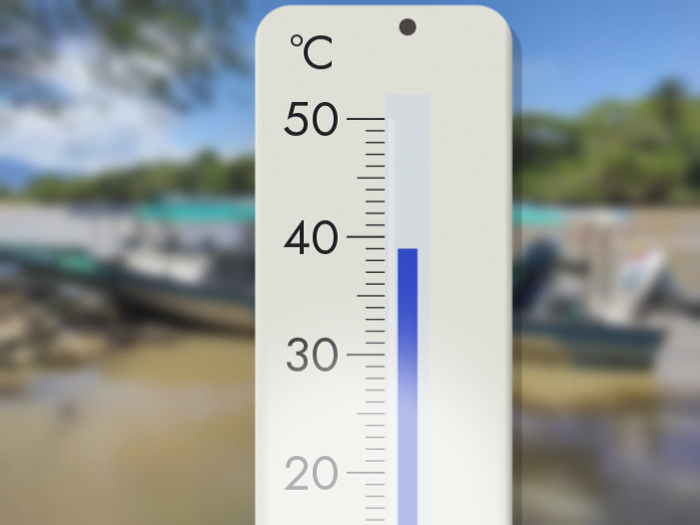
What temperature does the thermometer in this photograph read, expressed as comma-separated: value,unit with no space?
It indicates 39,°C
